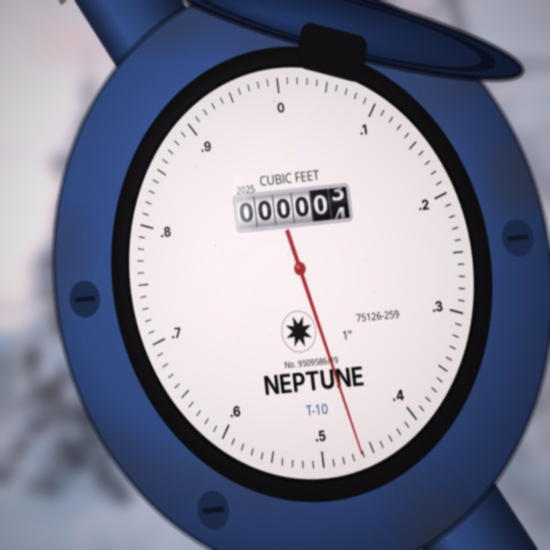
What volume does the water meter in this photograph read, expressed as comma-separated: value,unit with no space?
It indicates 3.46,ft³
